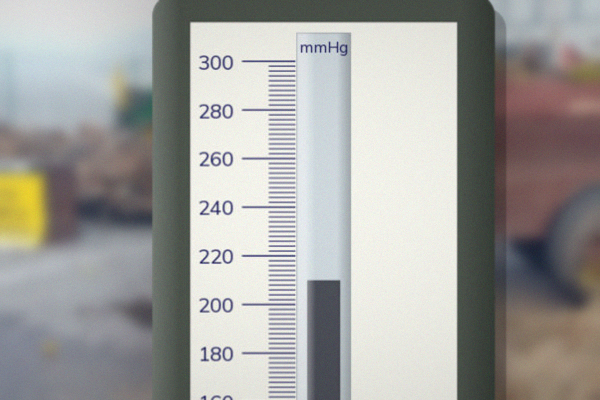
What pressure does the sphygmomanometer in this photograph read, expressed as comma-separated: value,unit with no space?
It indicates 210,mmHg
